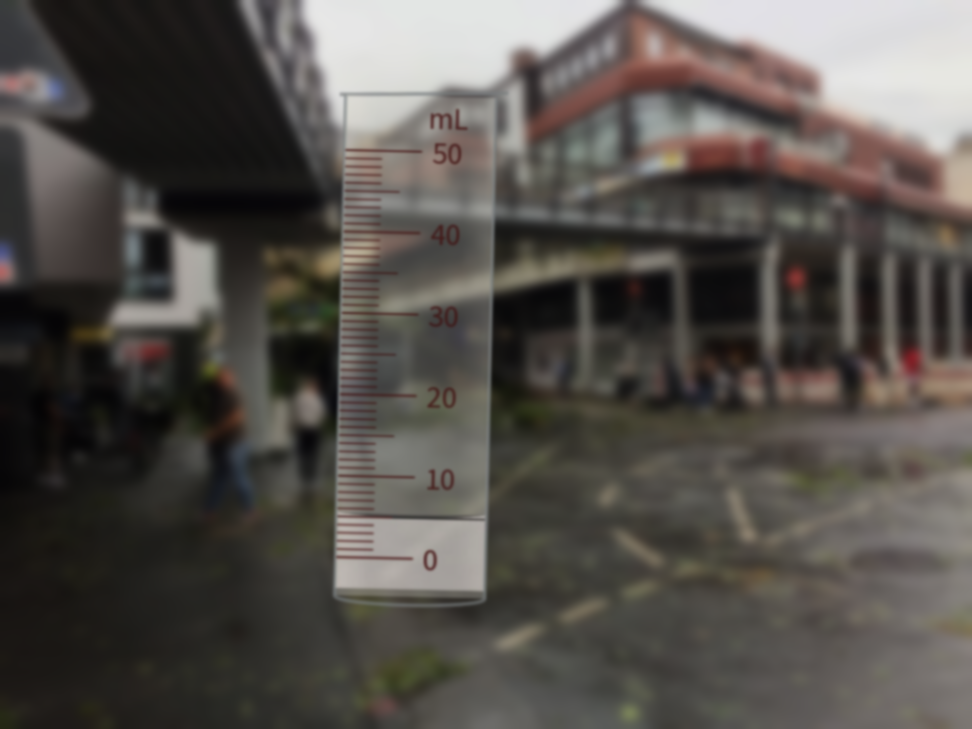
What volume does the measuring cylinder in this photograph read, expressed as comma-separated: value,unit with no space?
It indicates 5,mL
